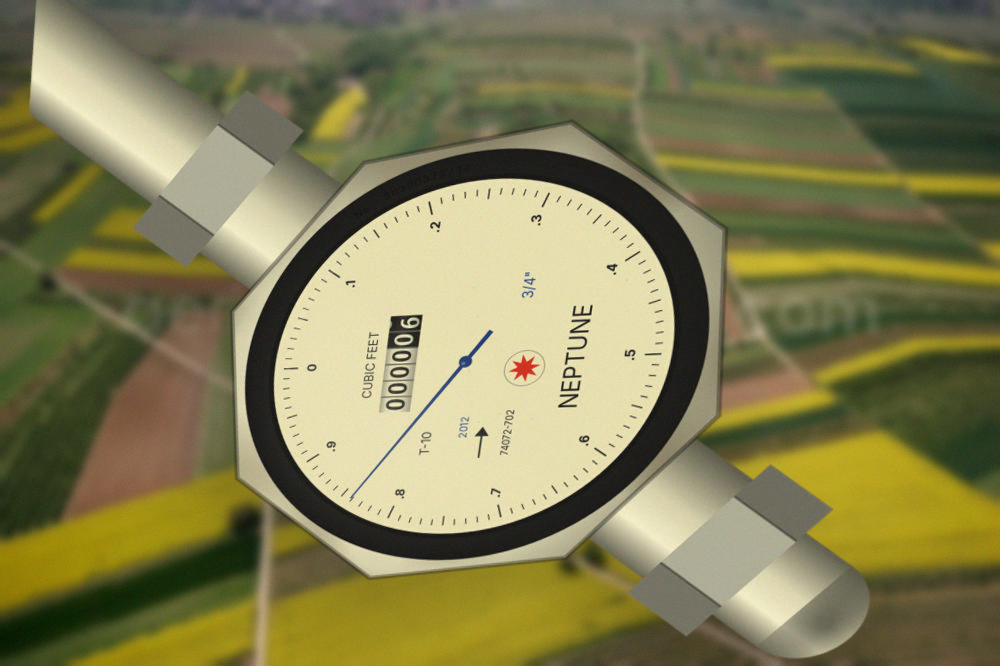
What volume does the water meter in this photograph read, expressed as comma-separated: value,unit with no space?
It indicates 5.84,ft³
